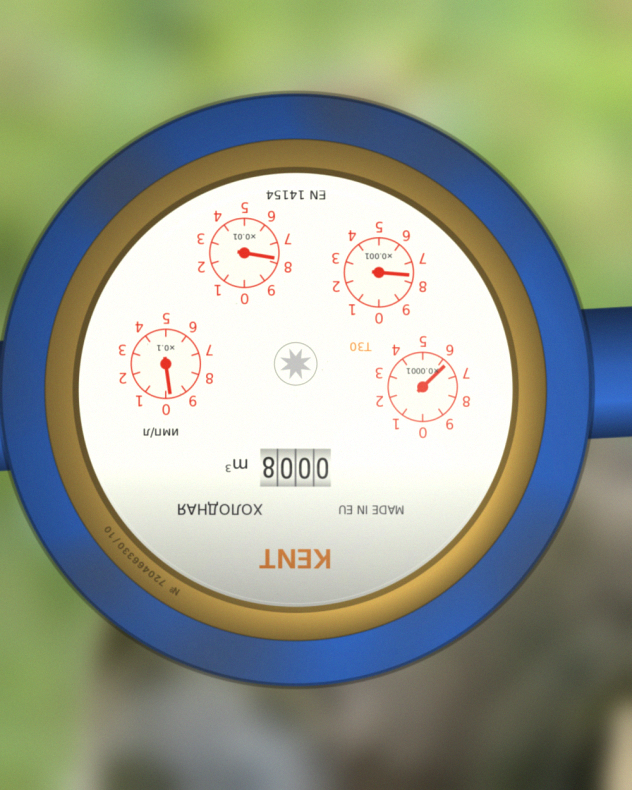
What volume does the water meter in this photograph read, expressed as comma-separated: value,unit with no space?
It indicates 7.9776,m³
